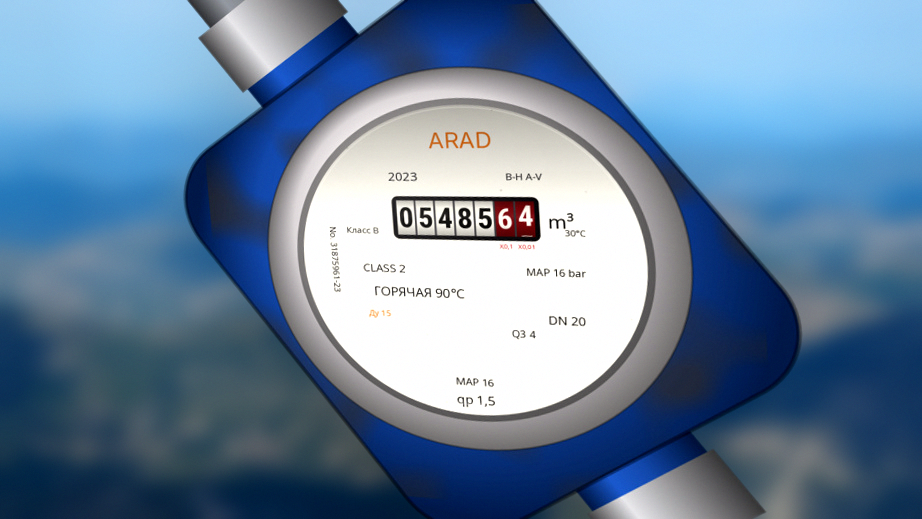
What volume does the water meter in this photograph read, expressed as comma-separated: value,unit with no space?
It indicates 5485.64,m³
